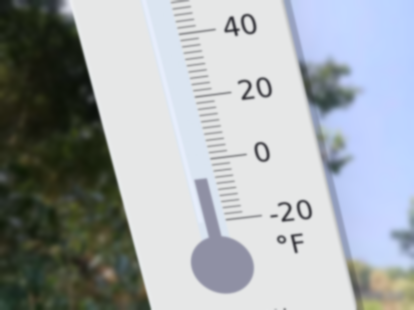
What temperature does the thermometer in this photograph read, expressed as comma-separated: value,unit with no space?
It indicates -6,°F
